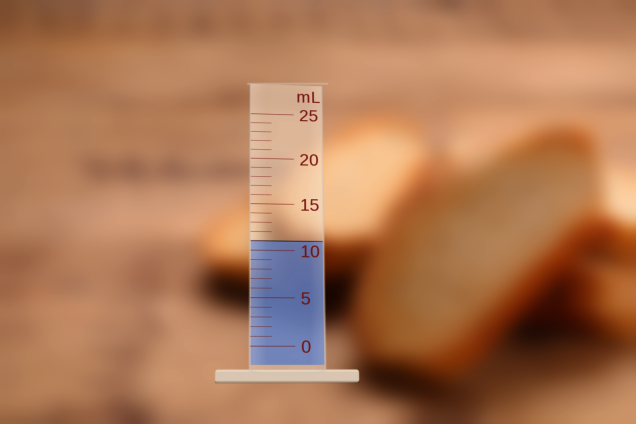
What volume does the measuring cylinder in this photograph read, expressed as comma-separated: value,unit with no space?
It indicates 11,mL
